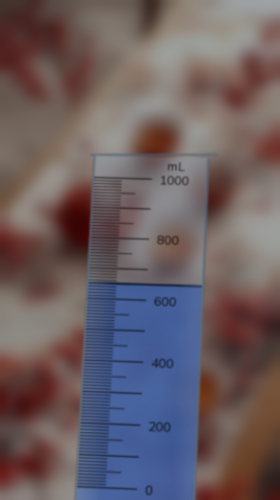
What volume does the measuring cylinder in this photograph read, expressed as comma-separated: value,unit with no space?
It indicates 650,mL
